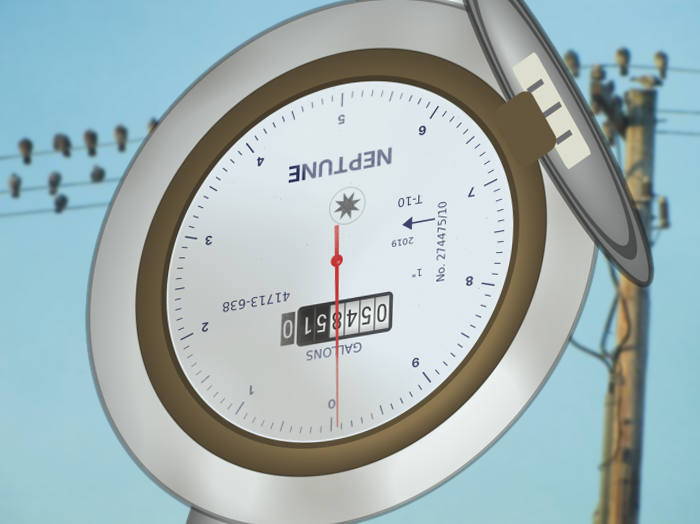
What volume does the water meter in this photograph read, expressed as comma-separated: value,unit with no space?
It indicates 548509.9,gal
